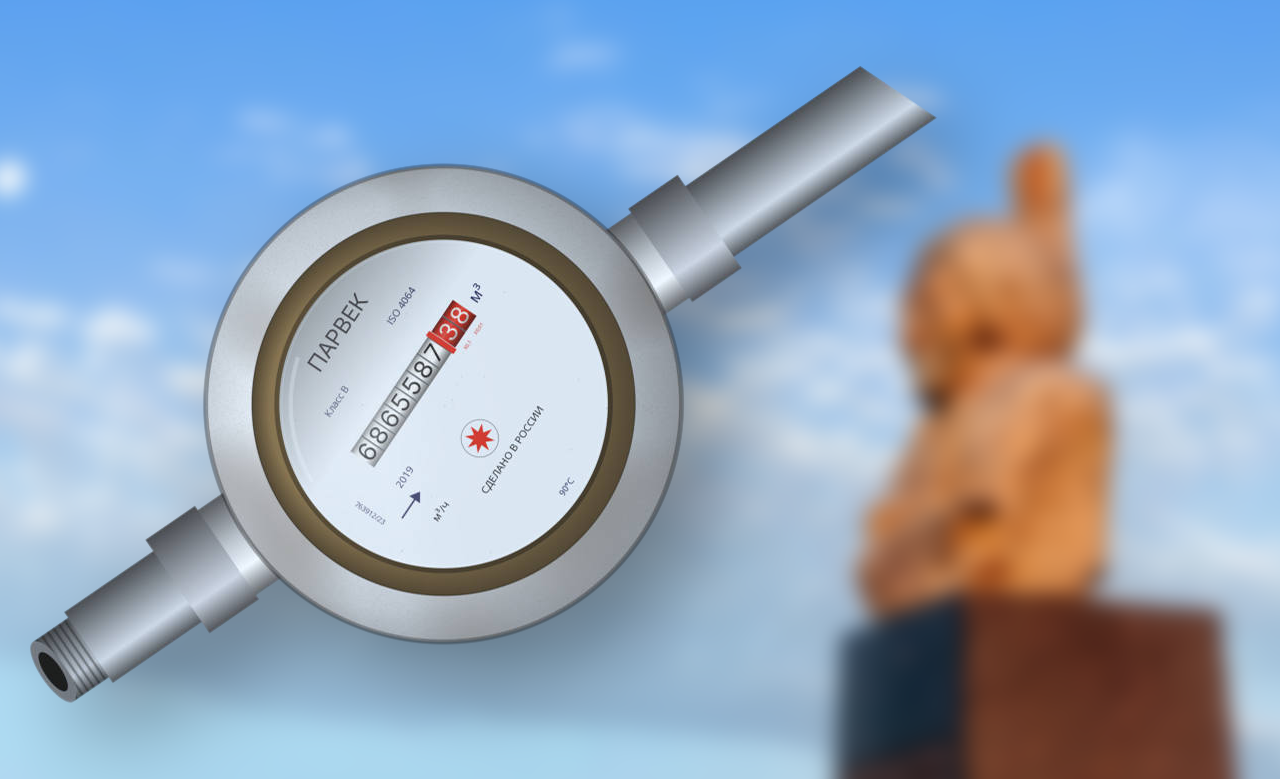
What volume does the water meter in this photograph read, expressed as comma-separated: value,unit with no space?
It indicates 6865587.38,m³
